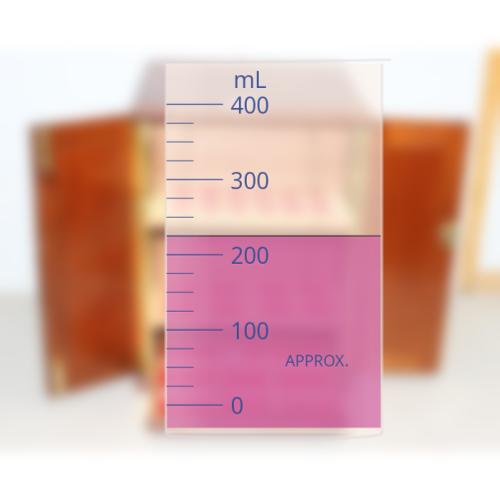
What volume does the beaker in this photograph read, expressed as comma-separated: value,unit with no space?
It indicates 225,mL
